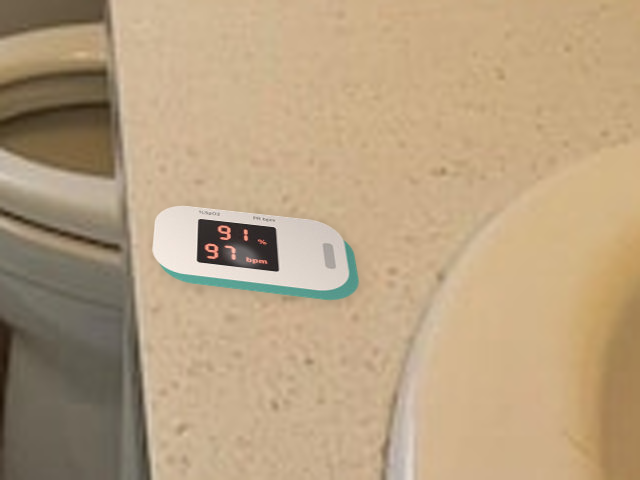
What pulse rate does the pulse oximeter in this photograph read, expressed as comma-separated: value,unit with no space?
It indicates 97,bpm
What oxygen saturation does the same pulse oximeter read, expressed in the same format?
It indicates 91,%
